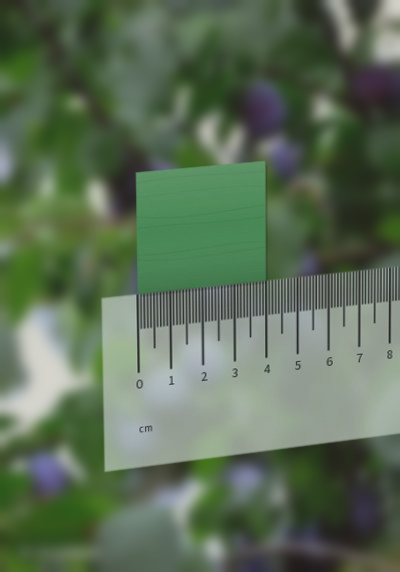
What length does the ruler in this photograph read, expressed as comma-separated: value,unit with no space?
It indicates 4,cm
